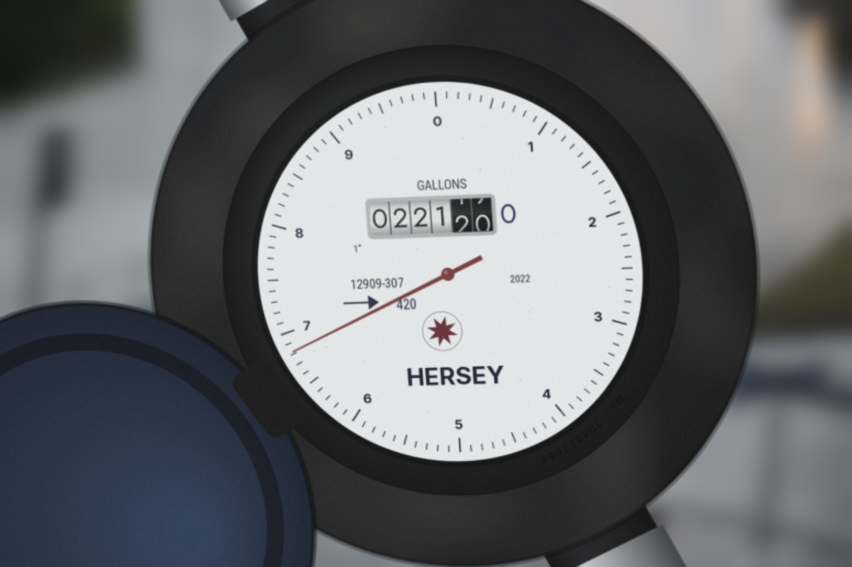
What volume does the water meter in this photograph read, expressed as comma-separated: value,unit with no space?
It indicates 221196.8,gal
